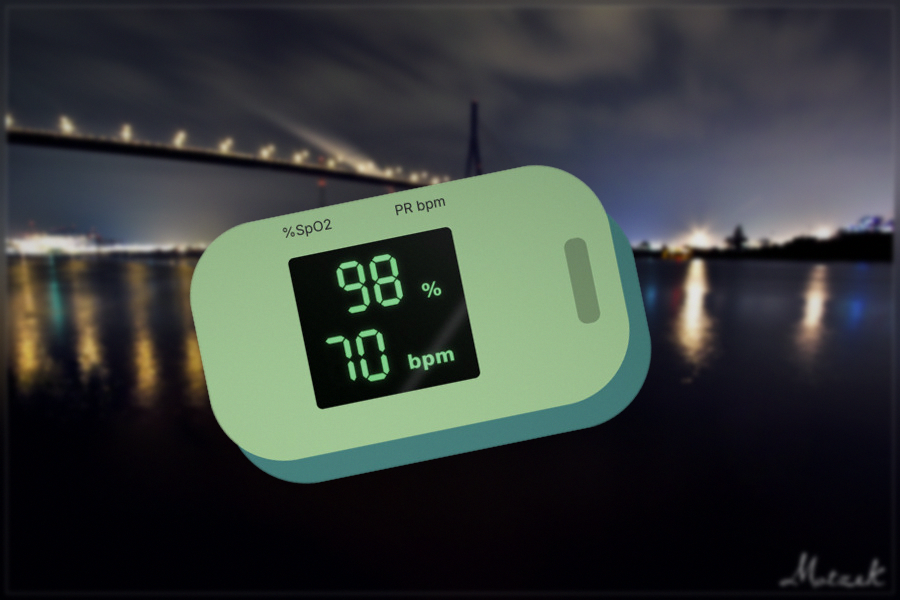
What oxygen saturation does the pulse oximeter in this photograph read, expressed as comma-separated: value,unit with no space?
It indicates 98,%
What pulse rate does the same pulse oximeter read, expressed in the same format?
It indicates 70,bpm
